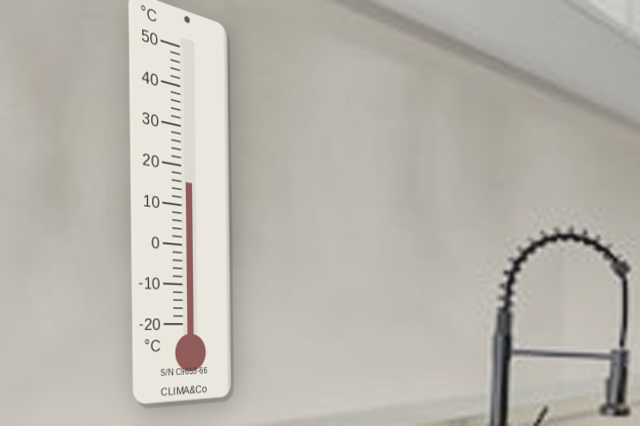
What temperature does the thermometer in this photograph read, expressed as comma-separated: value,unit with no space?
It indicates 16,°C
